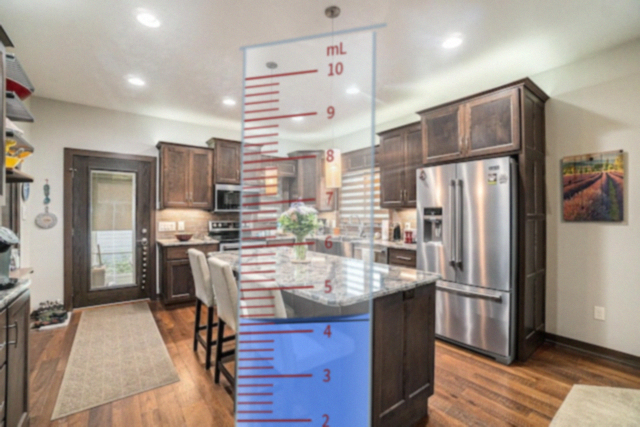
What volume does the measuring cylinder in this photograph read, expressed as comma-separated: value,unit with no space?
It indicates 4.2,mL
